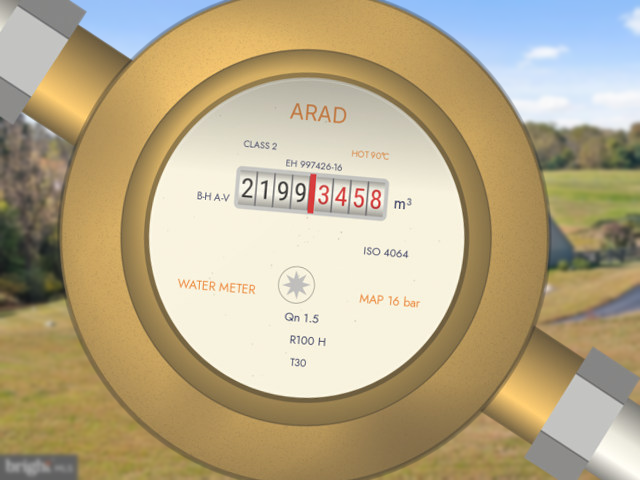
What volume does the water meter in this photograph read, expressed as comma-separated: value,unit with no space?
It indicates 2199.3458,m³
